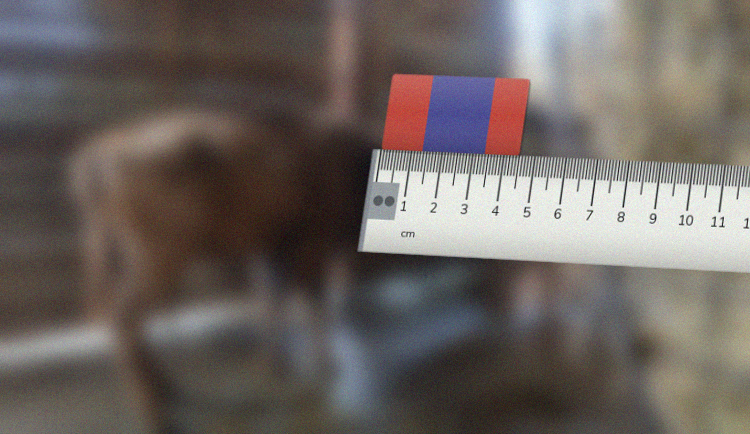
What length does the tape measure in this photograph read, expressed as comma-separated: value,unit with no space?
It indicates 4.5,cm
